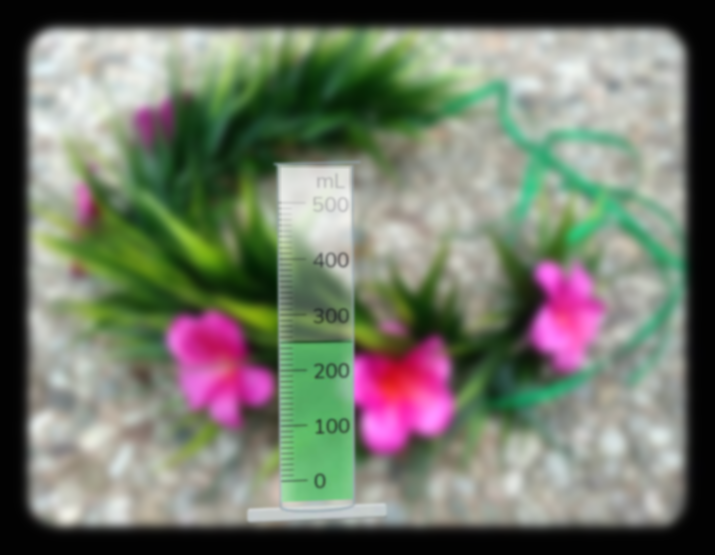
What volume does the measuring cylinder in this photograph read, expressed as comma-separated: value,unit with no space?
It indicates 250,mL
